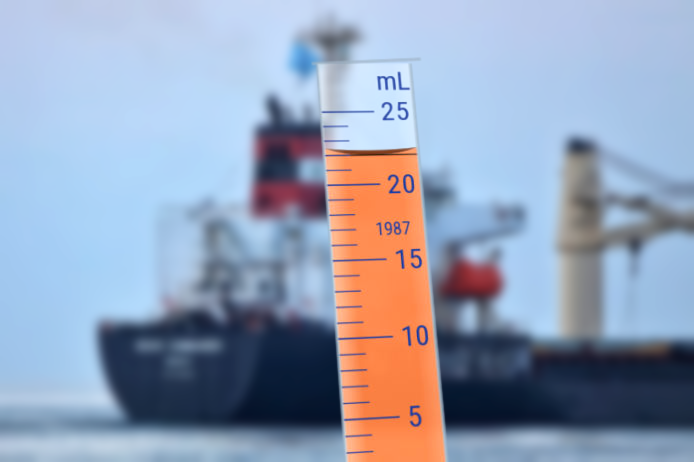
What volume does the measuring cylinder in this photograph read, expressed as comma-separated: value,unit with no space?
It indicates 22,mL
